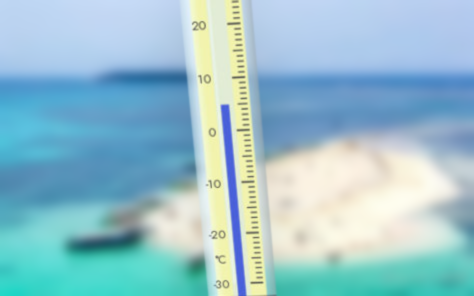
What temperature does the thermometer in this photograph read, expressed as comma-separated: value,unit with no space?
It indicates 5,°C
